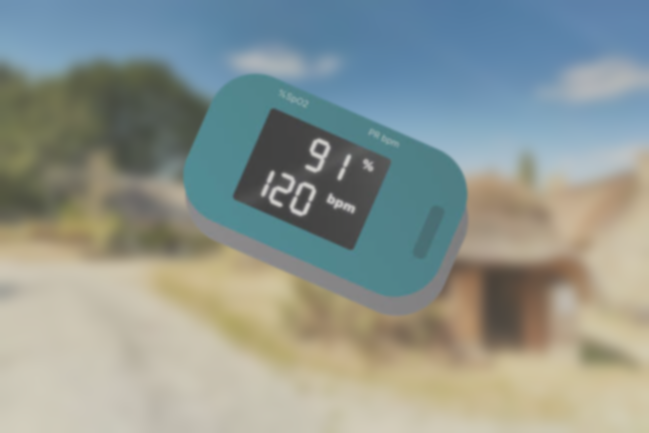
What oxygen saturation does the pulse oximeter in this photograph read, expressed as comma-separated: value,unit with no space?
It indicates 91,%
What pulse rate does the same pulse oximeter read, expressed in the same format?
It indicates 120,bpm
